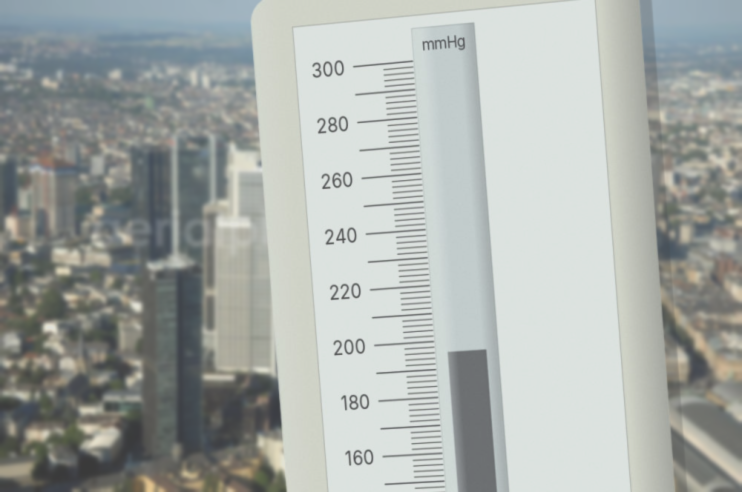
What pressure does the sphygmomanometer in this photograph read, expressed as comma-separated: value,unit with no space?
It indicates 196,mmHg
